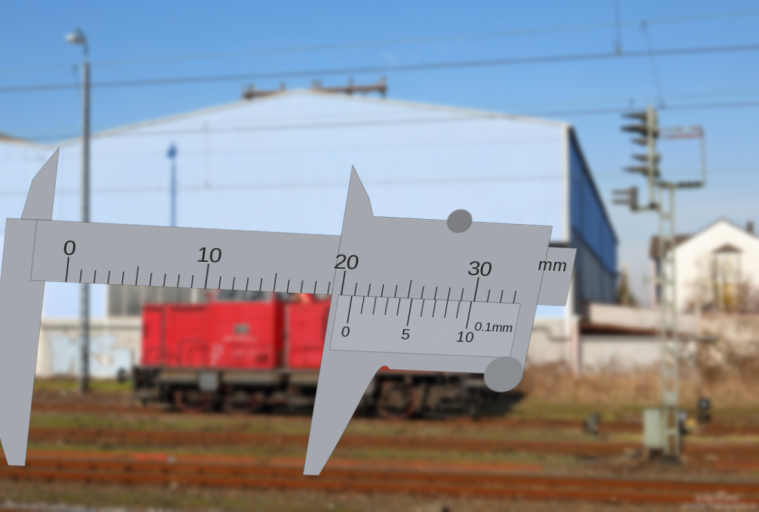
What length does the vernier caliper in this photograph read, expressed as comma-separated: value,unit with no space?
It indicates 20.8,mm
